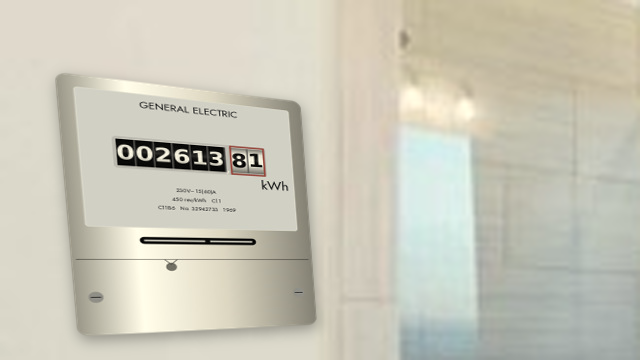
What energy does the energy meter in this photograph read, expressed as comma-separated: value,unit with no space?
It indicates 2613.81,kWh
